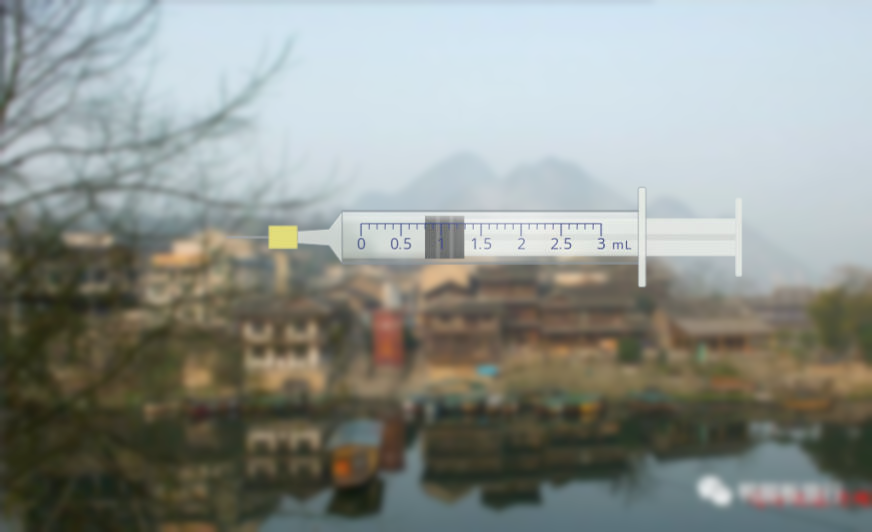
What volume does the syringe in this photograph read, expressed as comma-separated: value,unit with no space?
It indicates 0.8,mL
